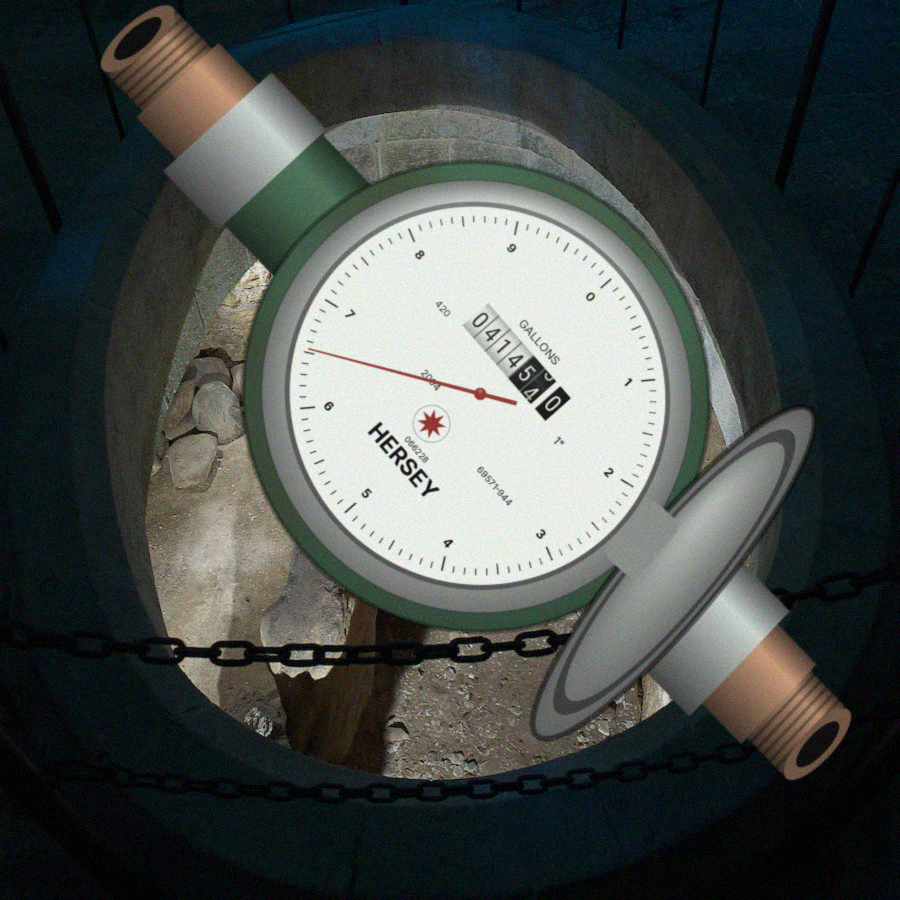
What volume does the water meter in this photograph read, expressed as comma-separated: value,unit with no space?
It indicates 414536.5,gal
